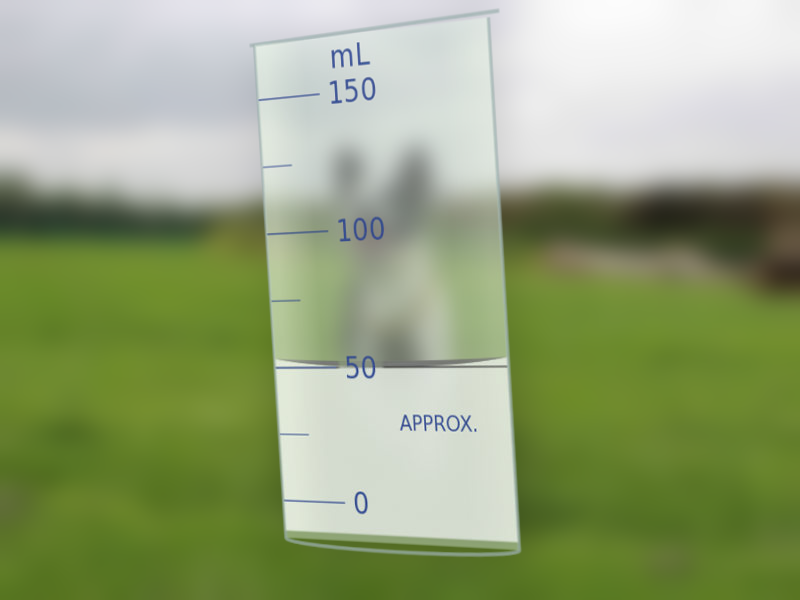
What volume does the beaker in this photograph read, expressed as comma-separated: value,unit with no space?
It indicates 50,mL
